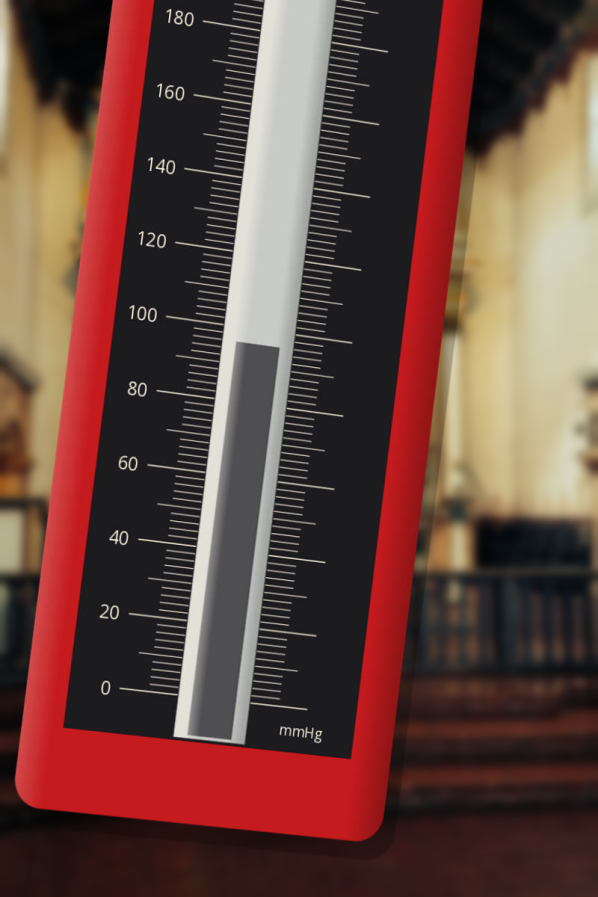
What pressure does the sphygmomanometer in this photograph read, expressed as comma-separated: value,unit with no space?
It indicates 96,mmHg
